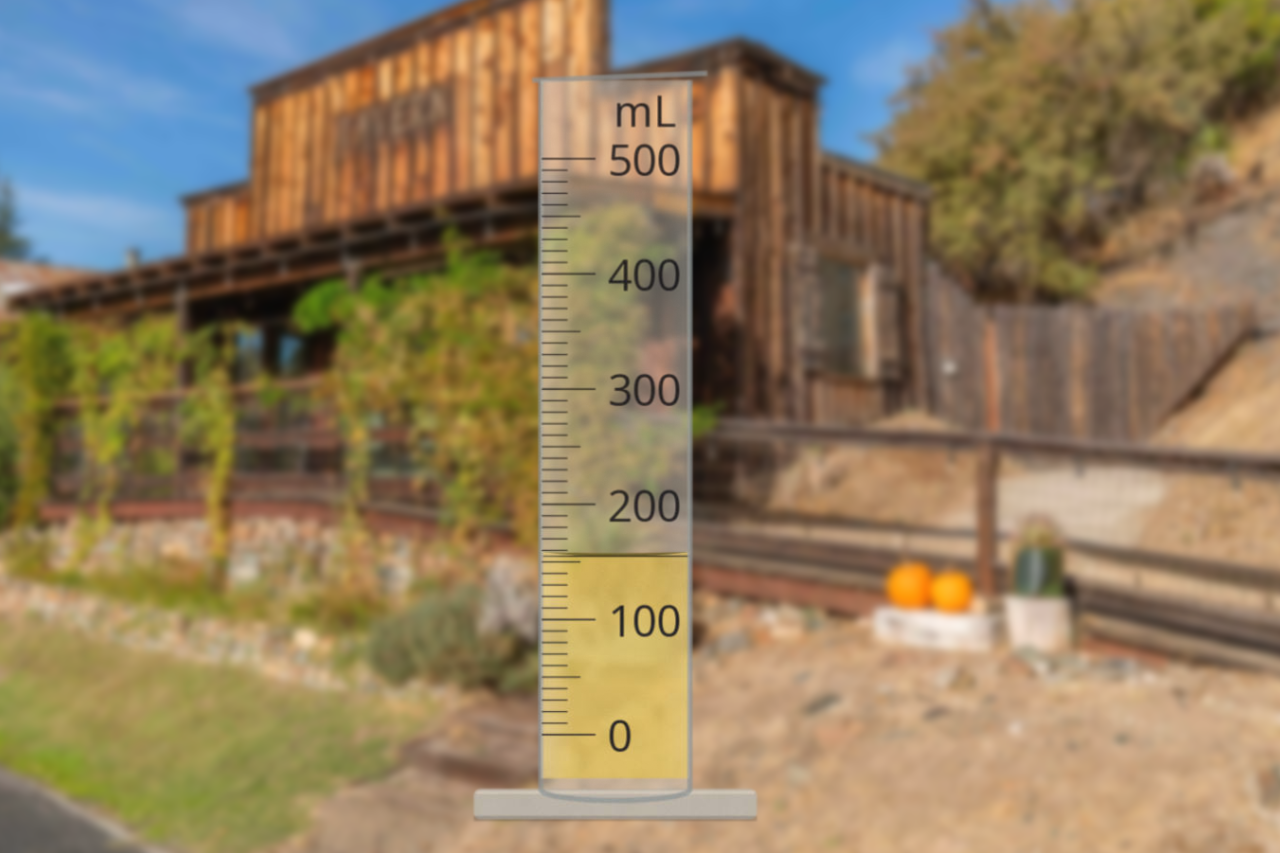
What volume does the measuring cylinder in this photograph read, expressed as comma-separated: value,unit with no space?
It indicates 155,mL
